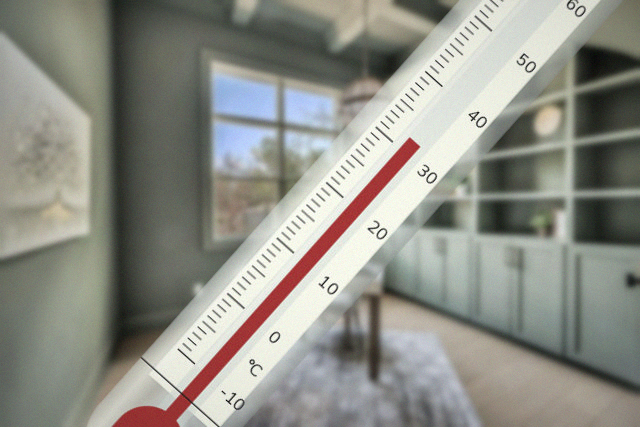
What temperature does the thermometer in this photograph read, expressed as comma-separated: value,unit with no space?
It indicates 32,°C
